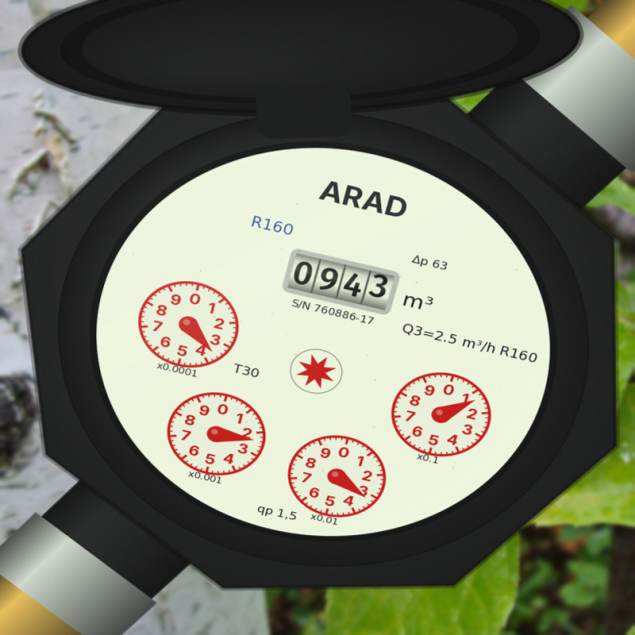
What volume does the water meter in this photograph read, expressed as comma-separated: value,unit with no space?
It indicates 943.1323,m³
